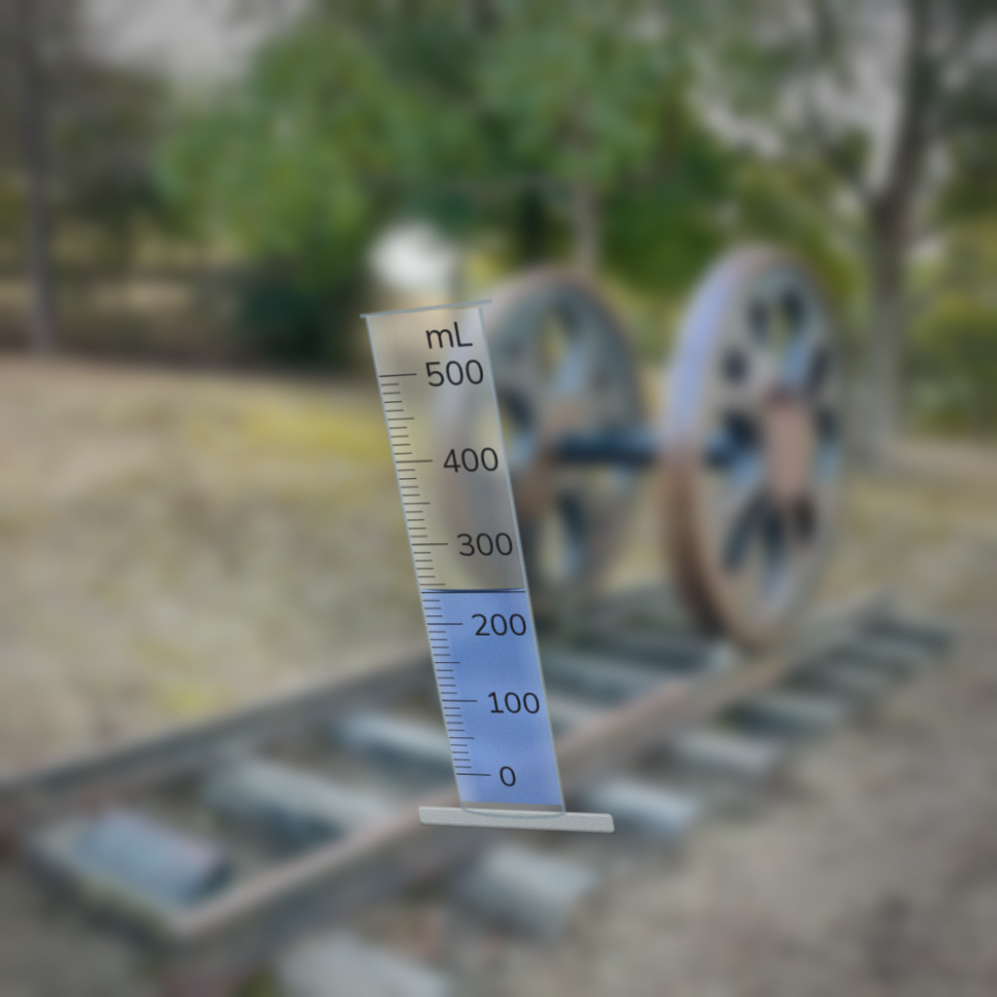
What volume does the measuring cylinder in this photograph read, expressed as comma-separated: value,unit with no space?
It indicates 240,mL
